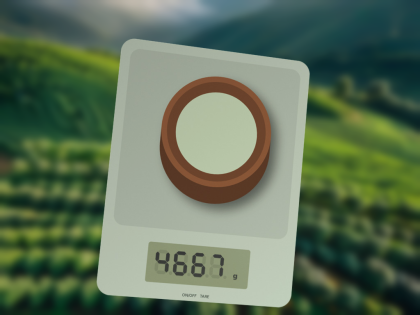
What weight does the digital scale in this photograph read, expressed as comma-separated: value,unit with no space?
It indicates 4667,g
